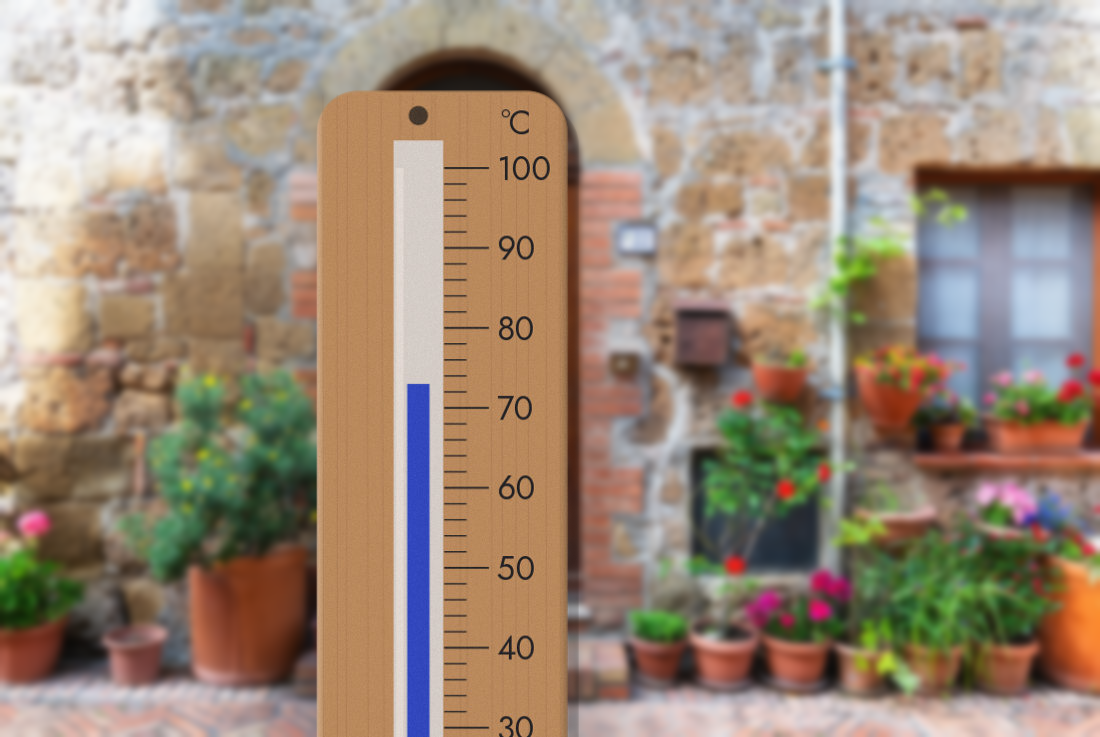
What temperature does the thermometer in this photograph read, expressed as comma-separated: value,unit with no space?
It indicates 73,°C
